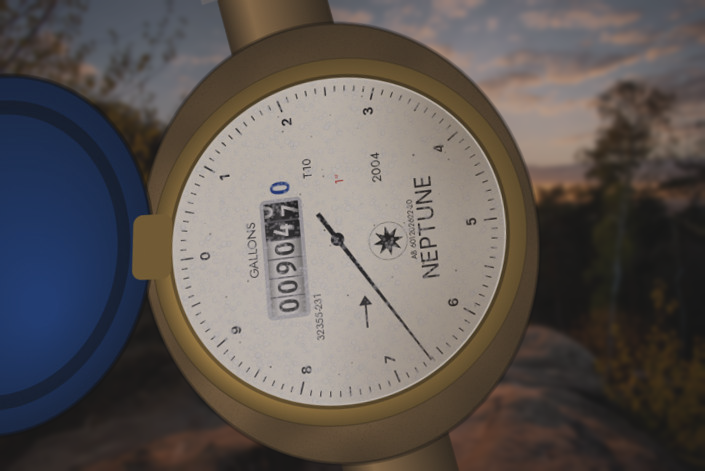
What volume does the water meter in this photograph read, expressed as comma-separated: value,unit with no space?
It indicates 90466.6,gal
